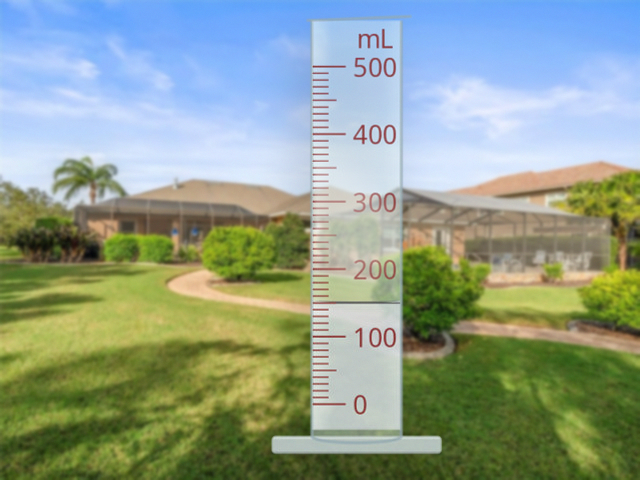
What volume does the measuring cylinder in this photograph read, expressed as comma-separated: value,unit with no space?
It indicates 150,mL
